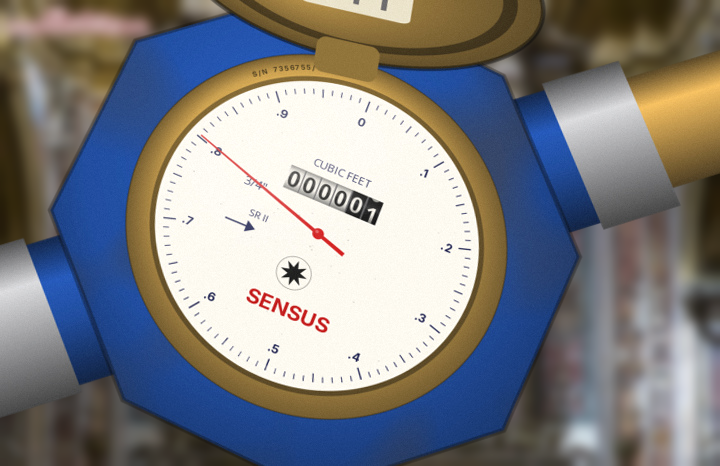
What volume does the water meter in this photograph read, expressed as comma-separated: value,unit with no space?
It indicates 0.80,ft³
